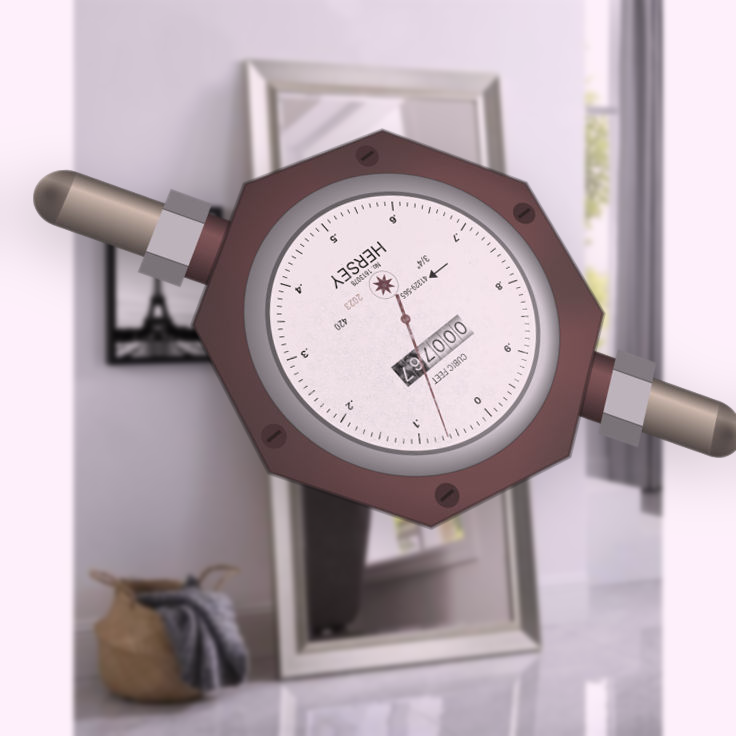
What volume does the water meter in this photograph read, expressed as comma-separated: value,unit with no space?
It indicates 767.06,ft³
